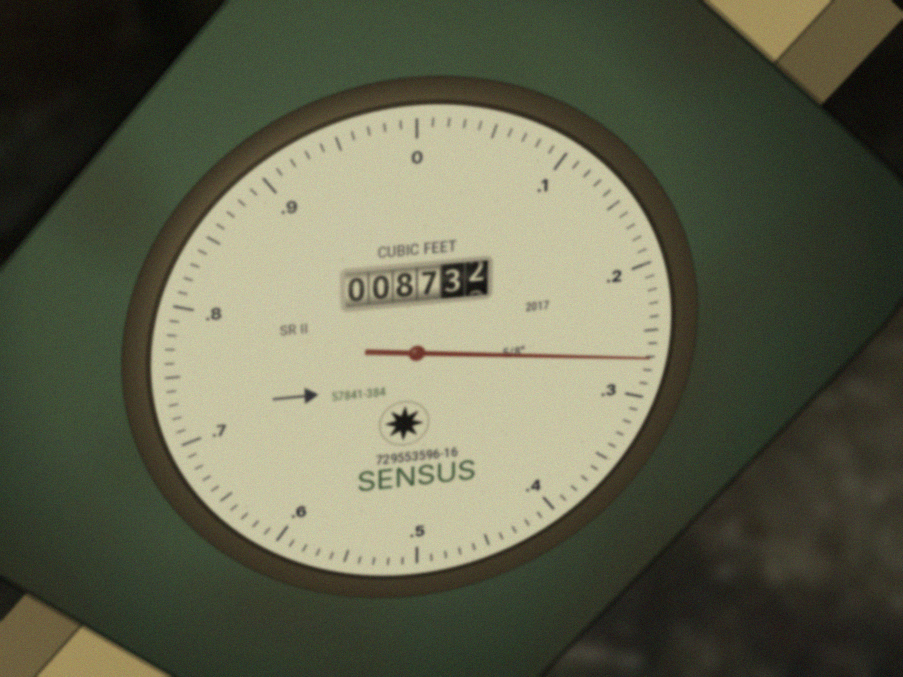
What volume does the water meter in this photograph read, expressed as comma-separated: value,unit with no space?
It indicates 8732.27,ft³
